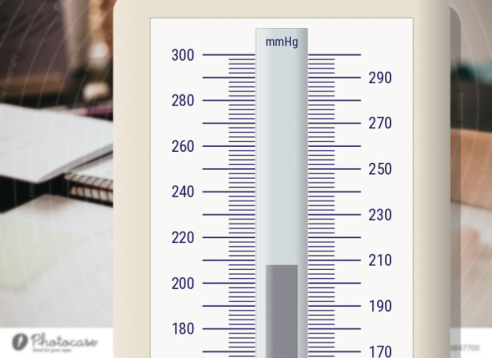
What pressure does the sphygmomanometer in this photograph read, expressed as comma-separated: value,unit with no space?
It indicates 208,mmHg
